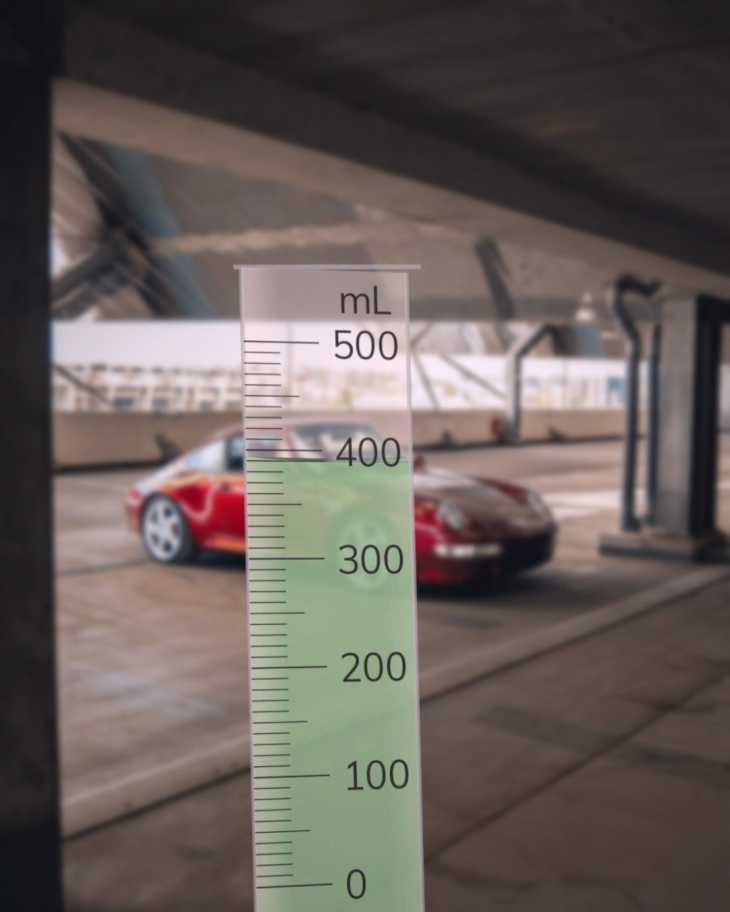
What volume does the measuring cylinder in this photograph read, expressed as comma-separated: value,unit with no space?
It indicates 390,mL
